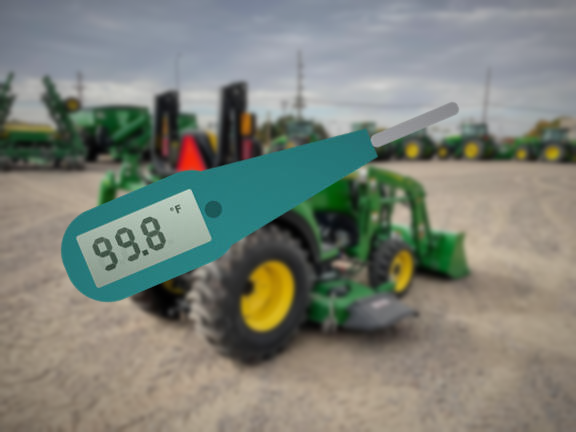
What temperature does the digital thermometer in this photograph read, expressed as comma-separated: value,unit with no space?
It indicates 99.8,°F
